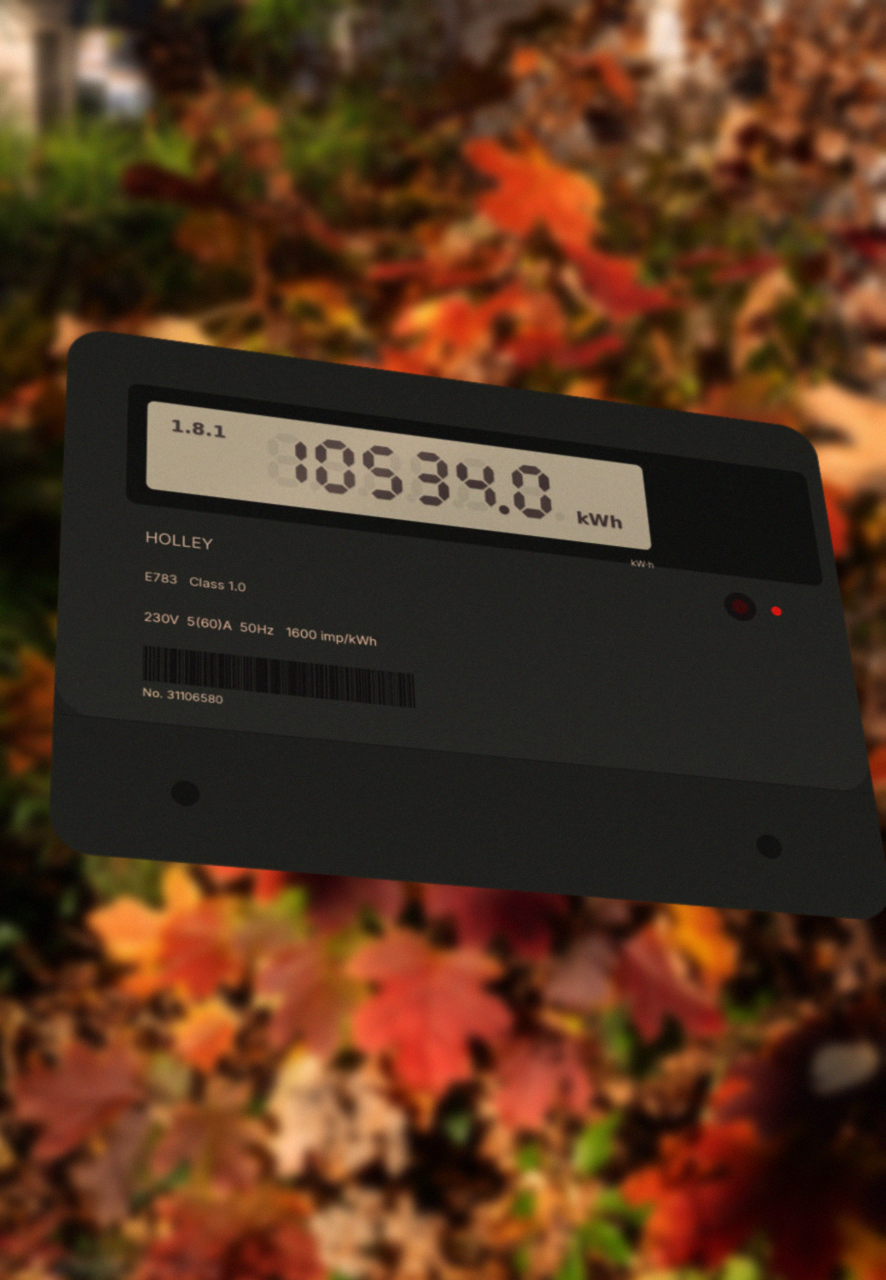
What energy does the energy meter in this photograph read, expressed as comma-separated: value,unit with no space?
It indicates 10534.0,kWh
